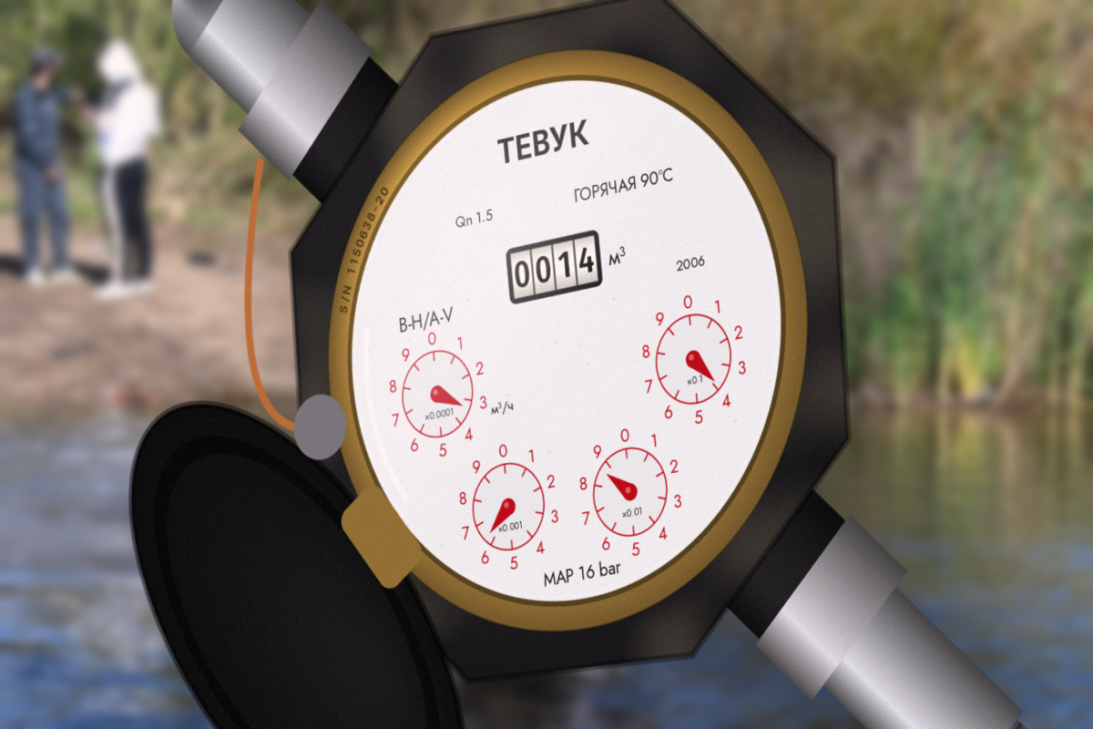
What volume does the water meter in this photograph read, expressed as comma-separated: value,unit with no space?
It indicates 14.3863,m³
